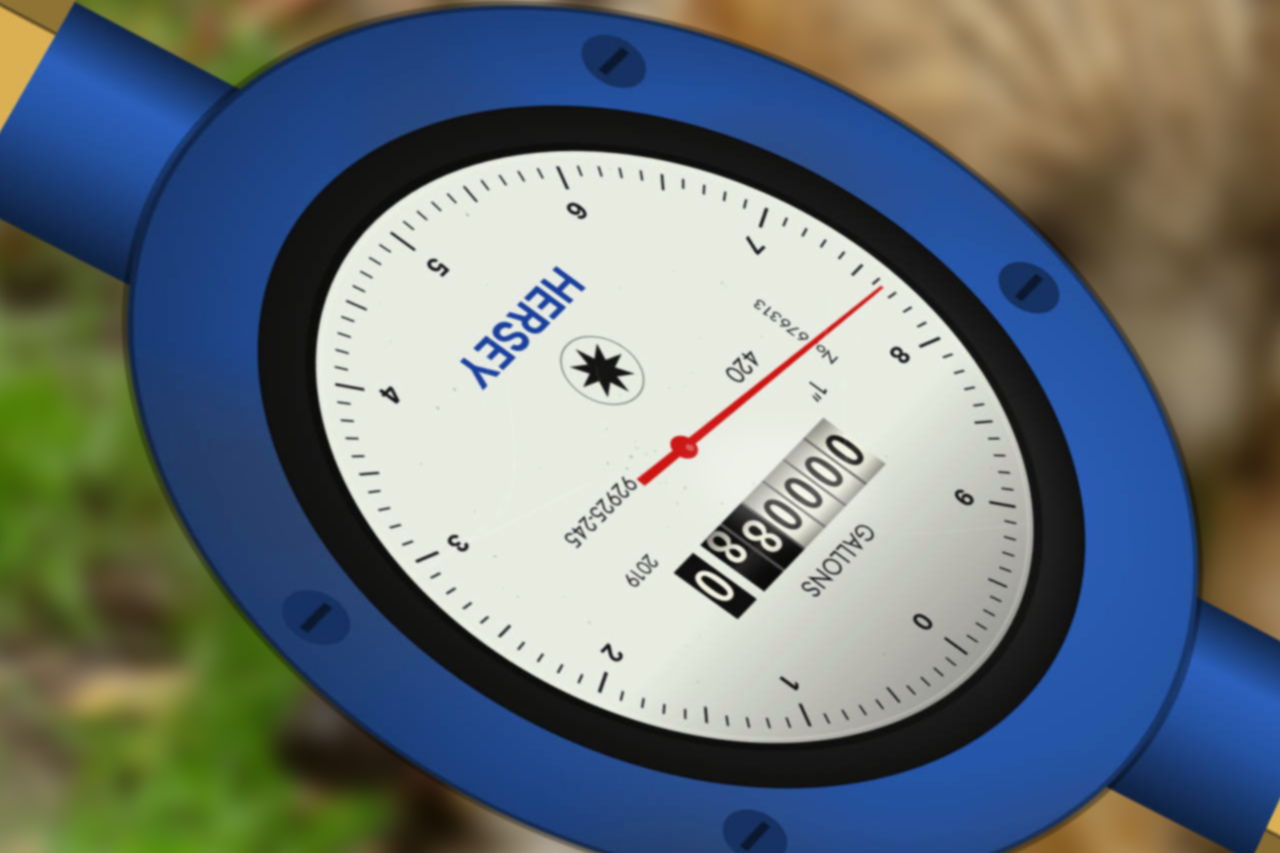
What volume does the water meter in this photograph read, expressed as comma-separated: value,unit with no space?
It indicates 877.6,gal
